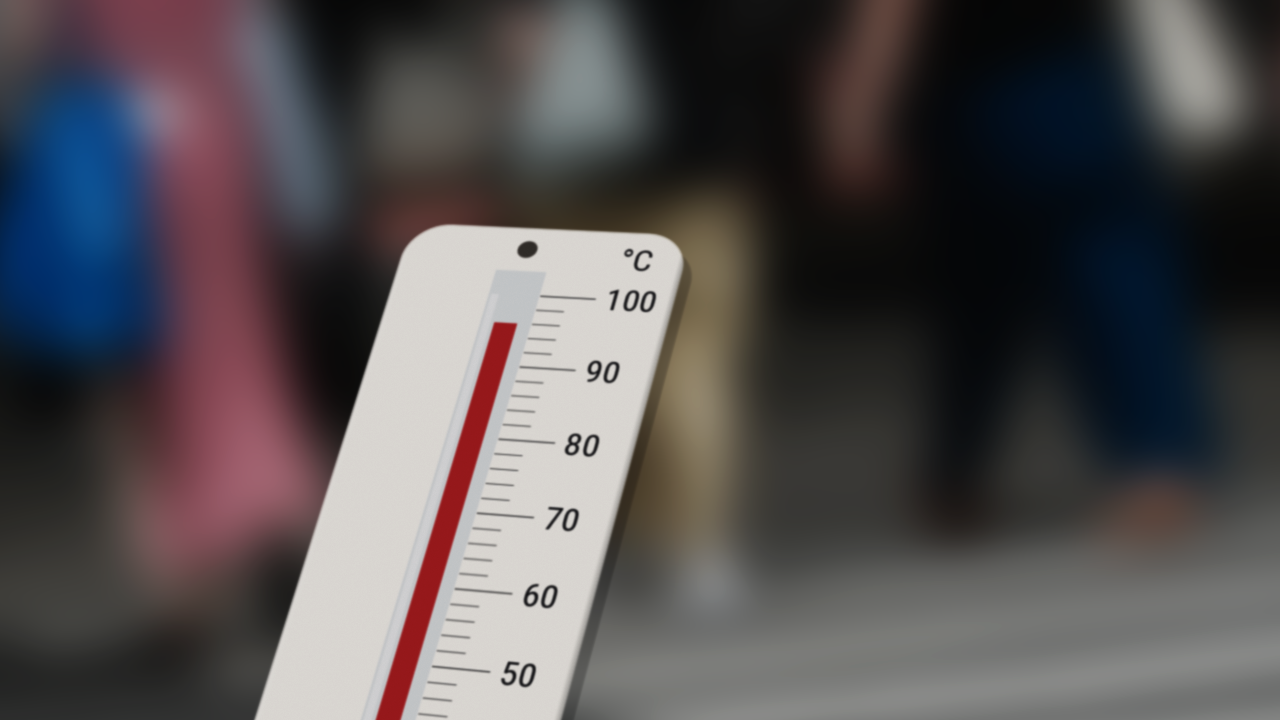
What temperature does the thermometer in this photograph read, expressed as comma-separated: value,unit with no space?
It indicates 96,°C
